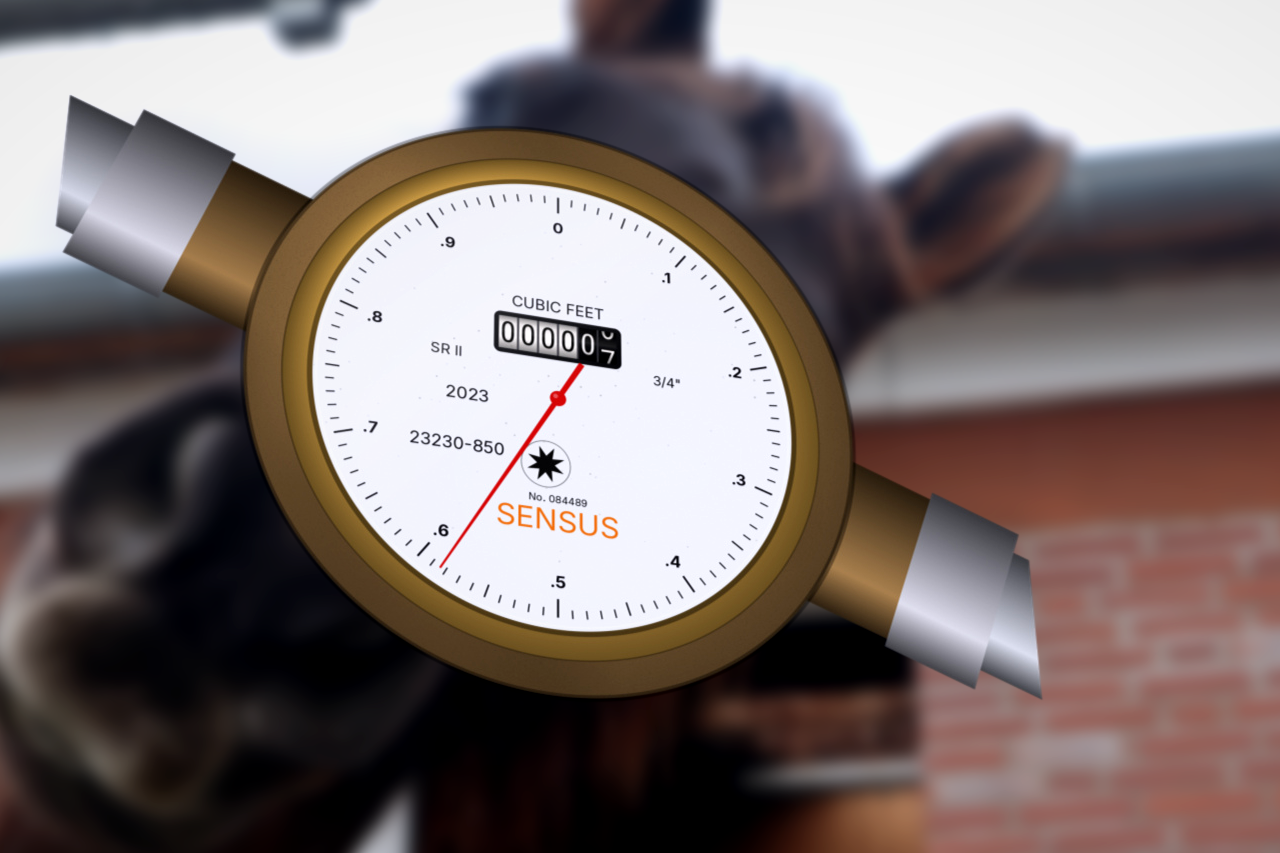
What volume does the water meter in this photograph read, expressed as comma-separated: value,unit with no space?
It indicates 6.58,ft³
